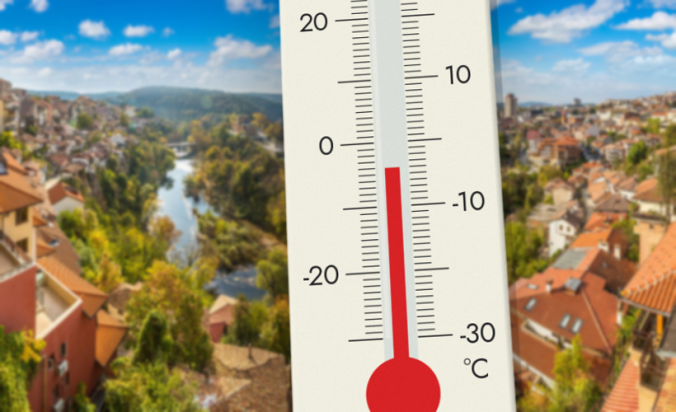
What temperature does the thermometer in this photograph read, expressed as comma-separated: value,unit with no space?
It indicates -4,°C
